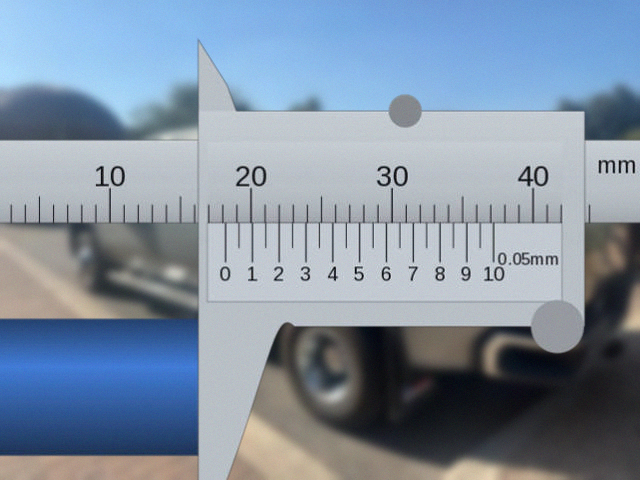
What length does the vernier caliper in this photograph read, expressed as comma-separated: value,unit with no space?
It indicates 18.2,mm
